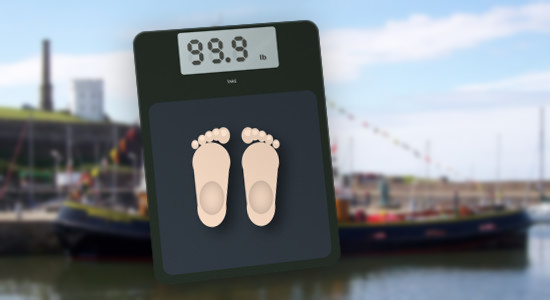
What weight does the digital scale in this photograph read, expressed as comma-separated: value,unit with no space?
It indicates 99.9,lb
